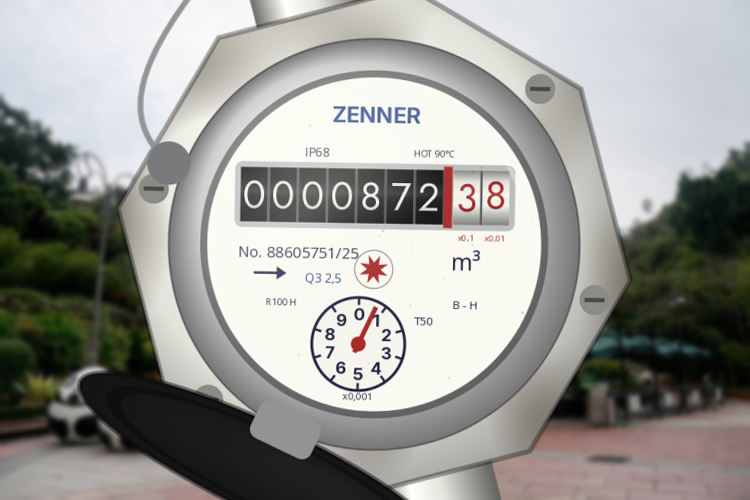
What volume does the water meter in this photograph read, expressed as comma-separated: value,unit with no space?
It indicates 872.380,m³
